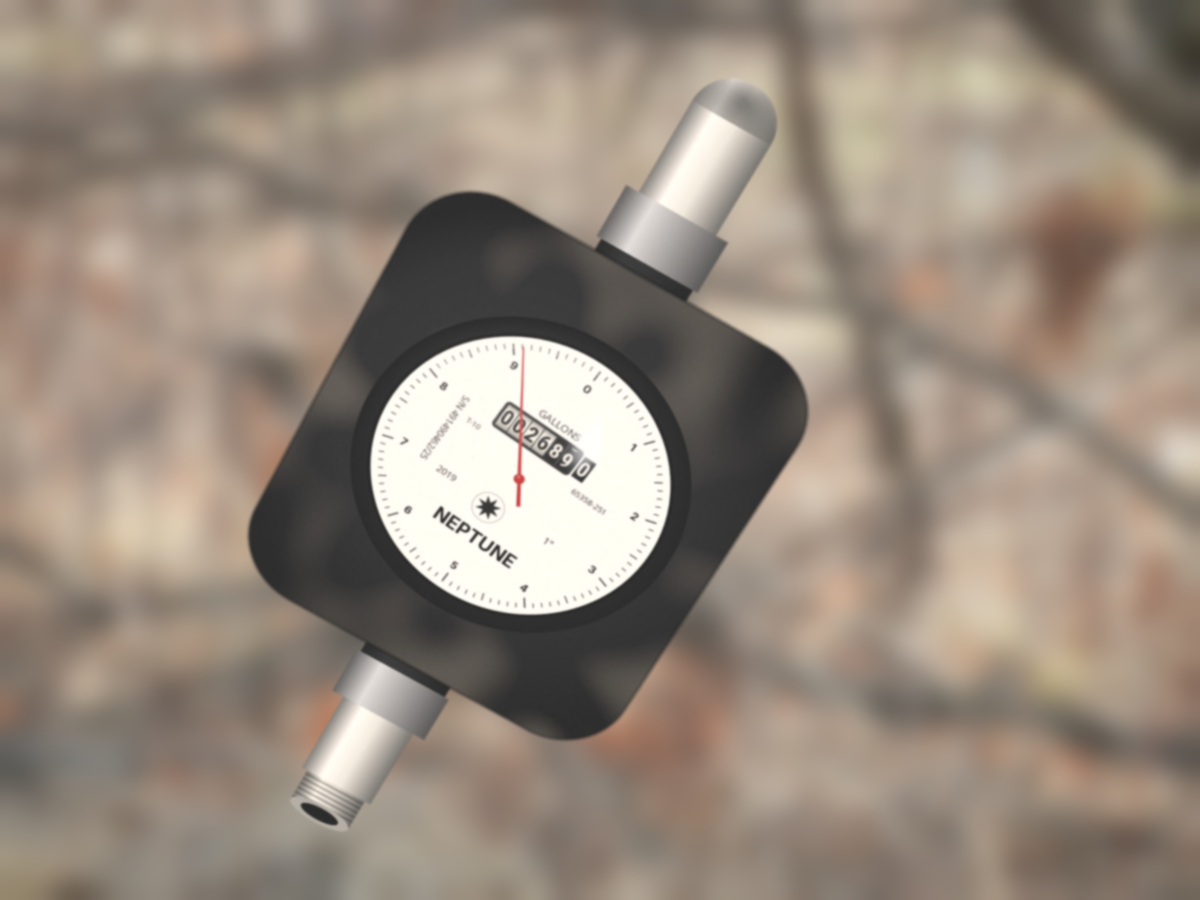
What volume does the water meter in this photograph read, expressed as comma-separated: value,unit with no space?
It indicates 26889.1,gal
